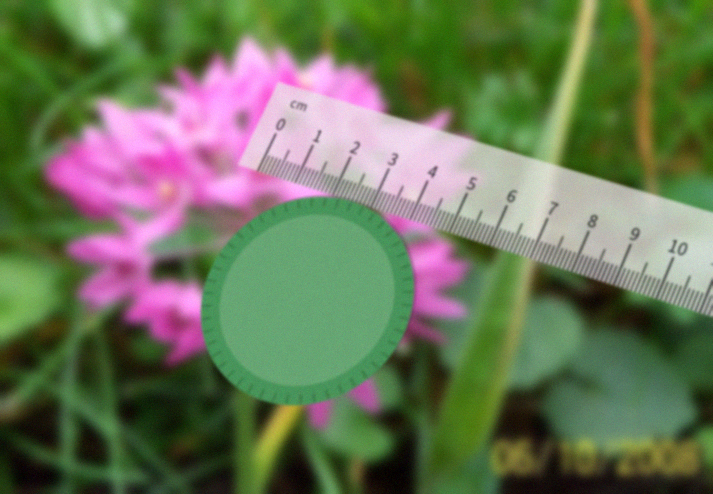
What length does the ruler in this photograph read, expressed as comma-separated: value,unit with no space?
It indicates 5,cm
